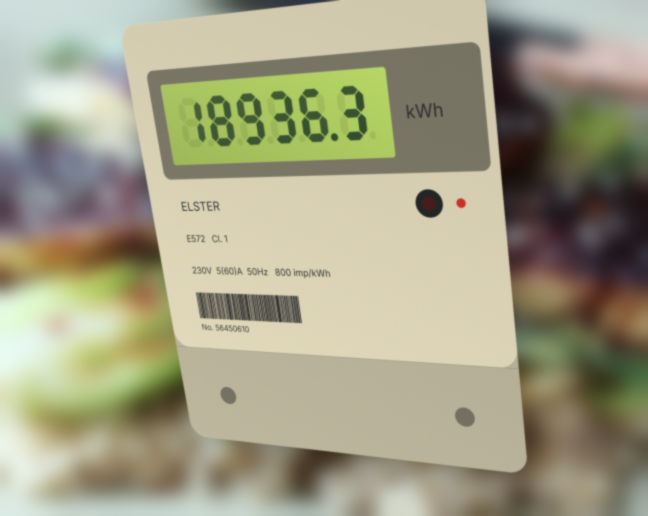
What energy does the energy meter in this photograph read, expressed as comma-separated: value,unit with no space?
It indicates 18936.3,kWh
